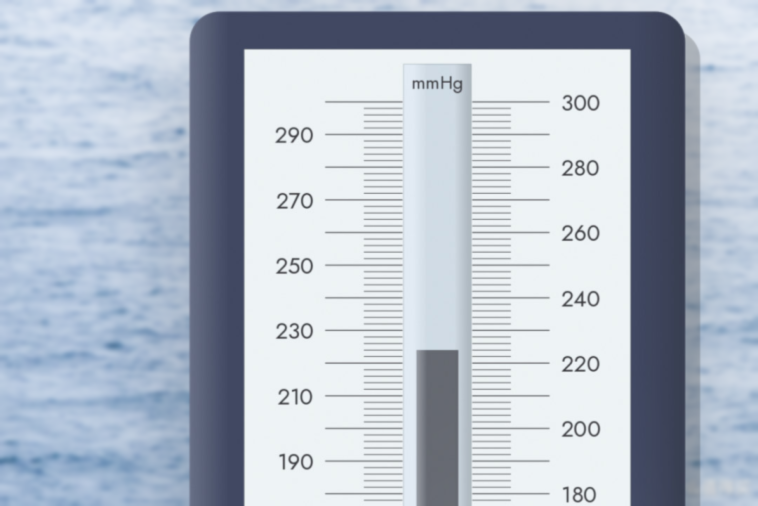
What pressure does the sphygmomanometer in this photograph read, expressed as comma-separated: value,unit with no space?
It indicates 224,mmHg
